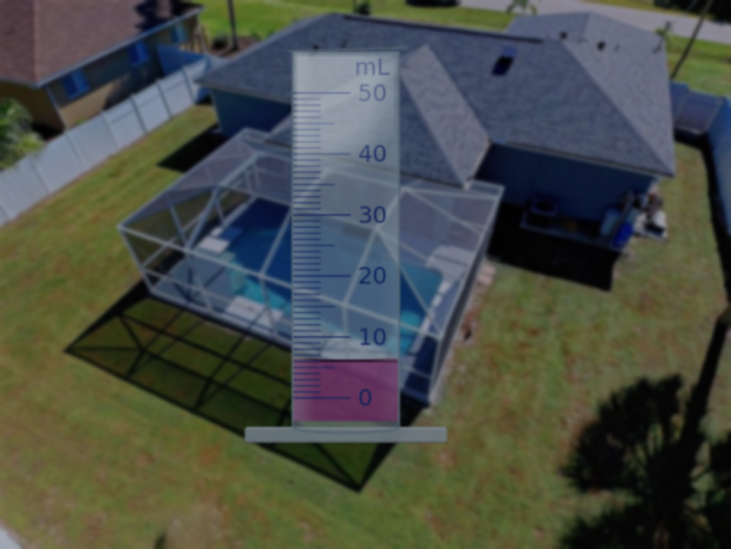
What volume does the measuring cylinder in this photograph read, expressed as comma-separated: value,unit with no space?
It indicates 6,mL
